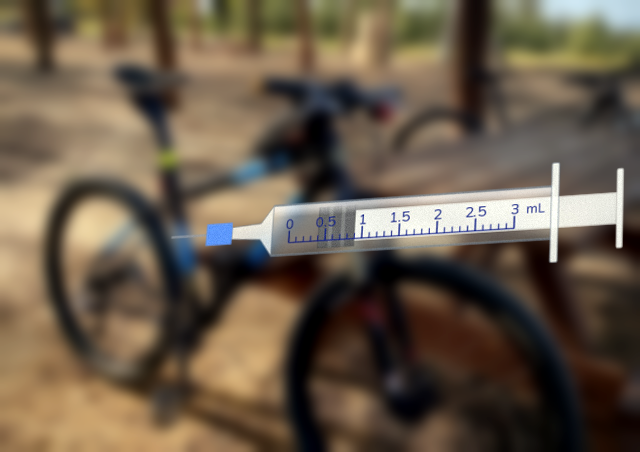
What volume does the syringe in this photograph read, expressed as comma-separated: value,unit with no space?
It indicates 0.4,mL
